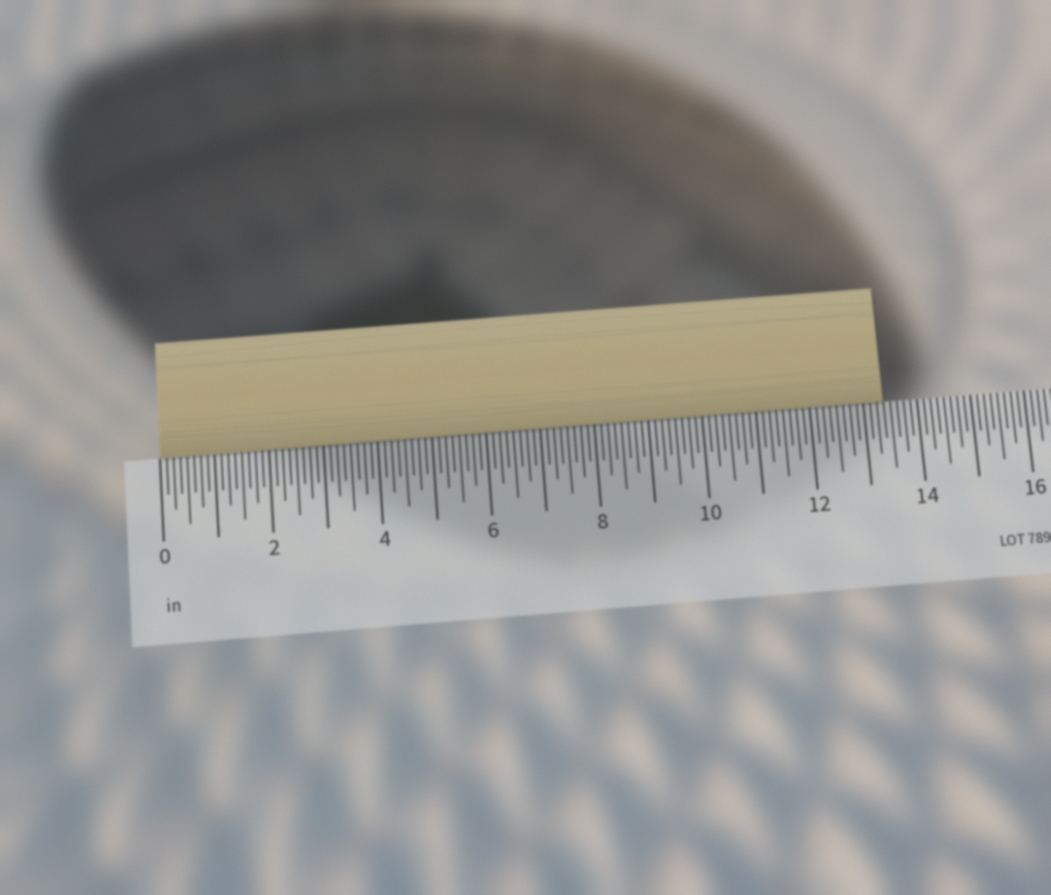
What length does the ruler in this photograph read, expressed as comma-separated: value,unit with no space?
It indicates 13.375,in
